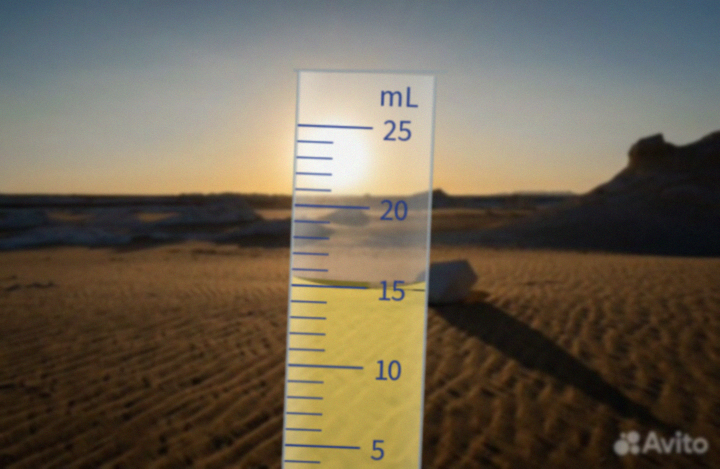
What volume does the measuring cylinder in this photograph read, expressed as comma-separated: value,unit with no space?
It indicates 15,mL
